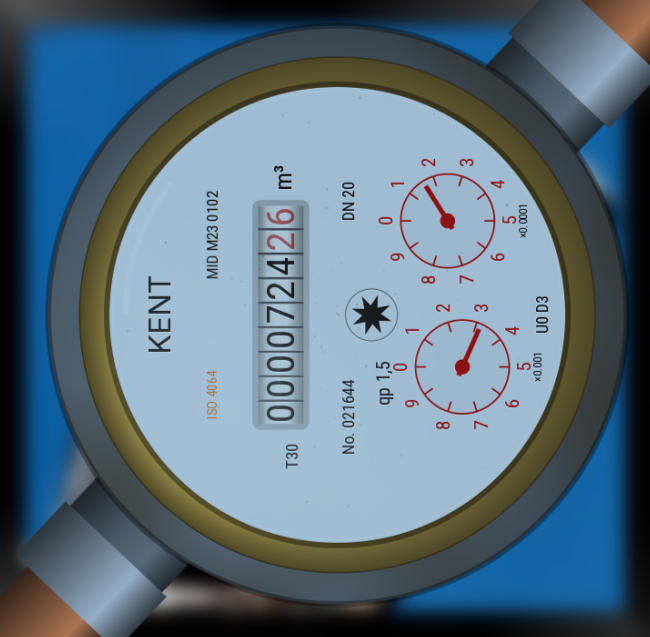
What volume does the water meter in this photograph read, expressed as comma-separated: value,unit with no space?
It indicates 724.2631,m³
